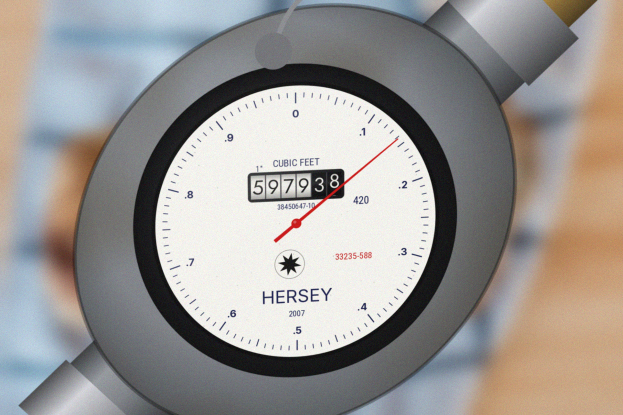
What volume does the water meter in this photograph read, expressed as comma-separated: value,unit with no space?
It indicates 597938.14,ft³
